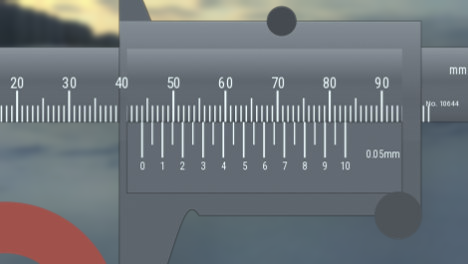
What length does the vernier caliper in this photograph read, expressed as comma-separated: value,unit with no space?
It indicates 44.0,mm
